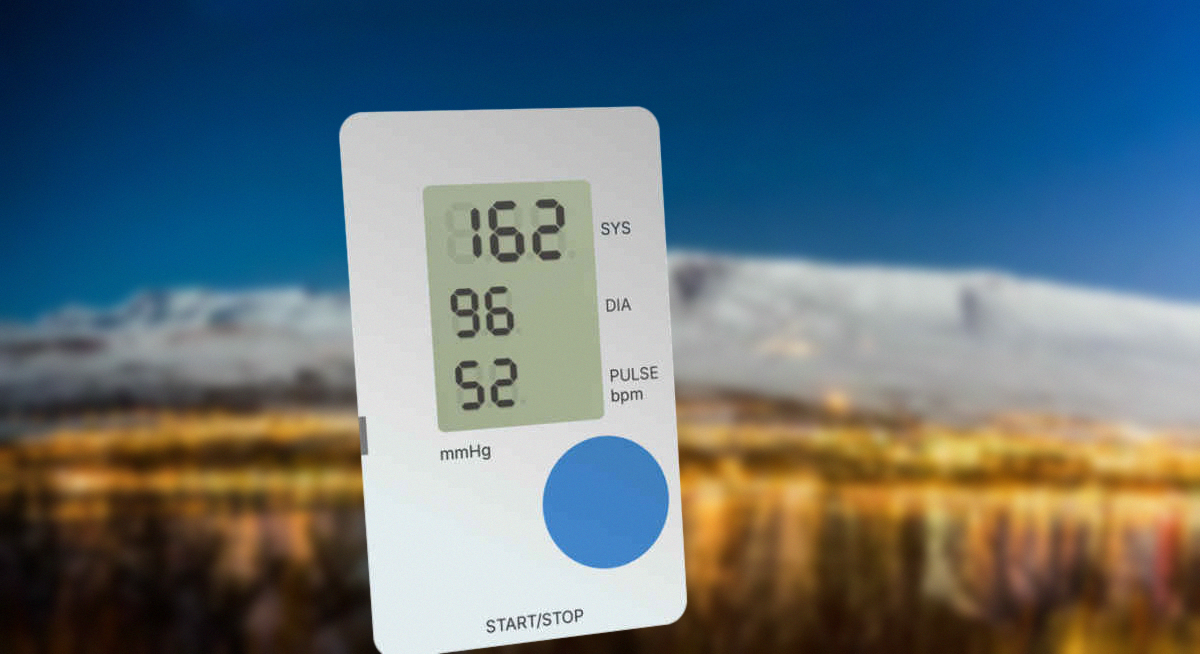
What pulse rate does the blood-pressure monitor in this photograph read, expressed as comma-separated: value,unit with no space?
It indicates 52,bpm
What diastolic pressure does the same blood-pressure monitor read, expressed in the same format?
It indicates 96,mmHg
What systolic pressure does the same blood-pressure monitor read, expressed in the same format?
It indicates 162,mmHg
